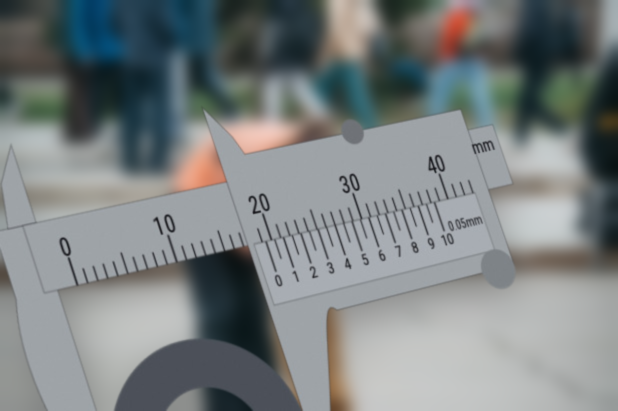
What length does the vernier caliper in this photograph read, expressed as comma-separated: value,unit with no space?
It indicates 19.4,mm
